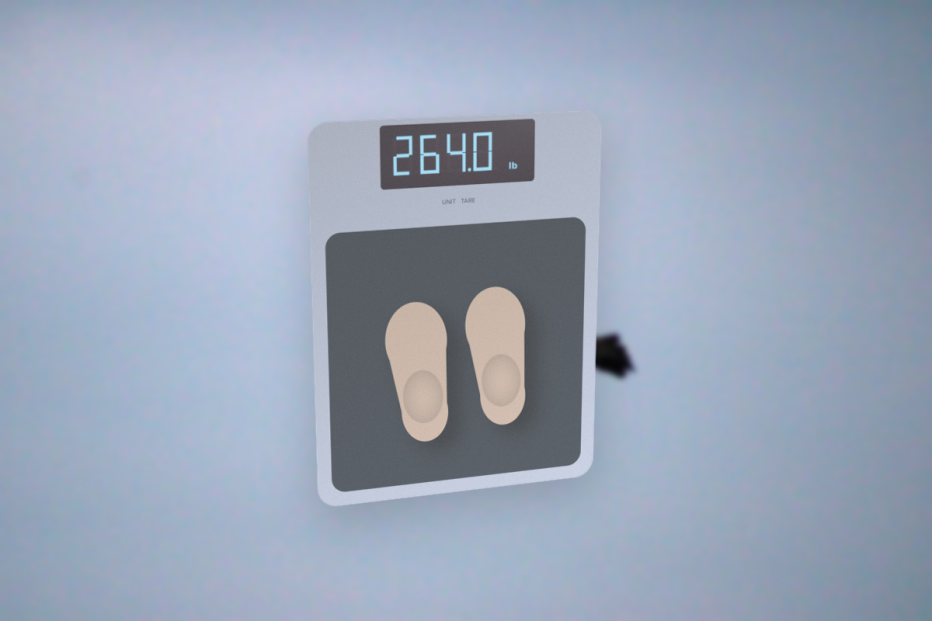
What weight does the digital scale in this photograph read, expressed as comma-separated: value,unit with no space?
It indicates 264.0,lb
